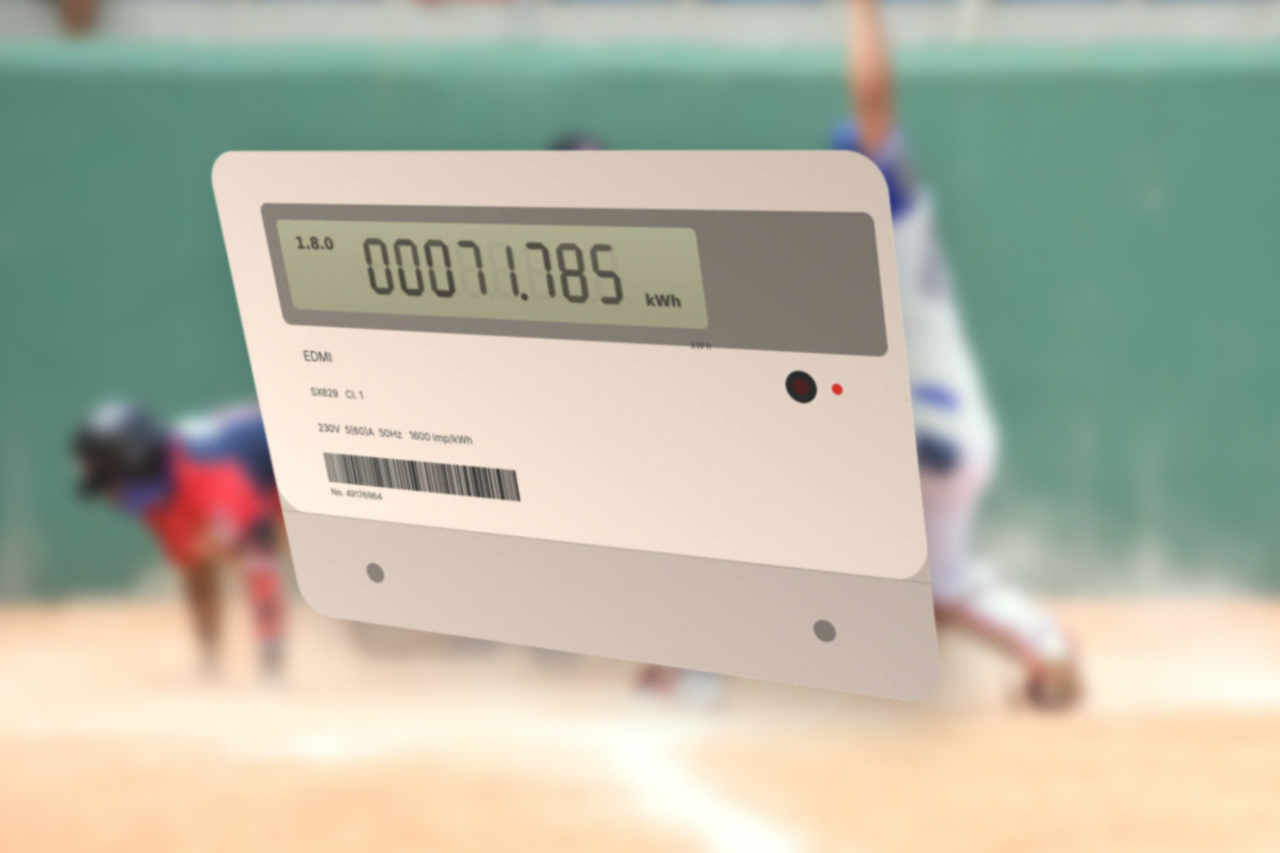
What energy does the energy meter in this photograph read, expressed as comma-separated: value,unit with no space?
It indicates 71.785,kWh
